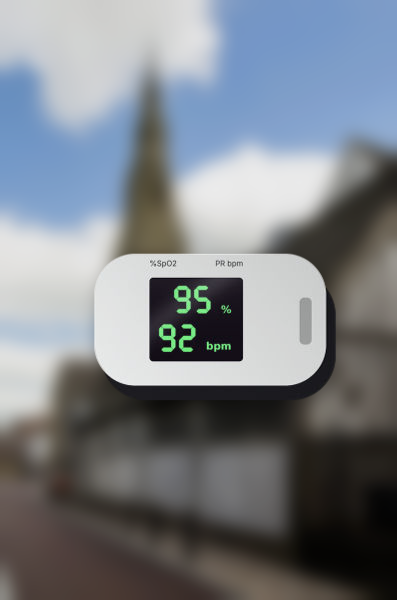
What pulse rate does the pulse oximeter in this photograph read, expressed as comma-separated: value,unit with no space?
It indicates 92,bpm
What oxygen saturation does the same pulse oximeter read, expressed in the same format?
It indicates 95,%
